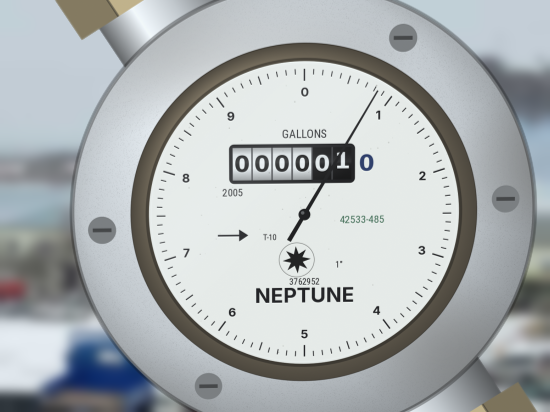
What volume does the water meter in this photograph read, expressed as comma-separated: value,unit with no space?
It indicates 10.8,gal
